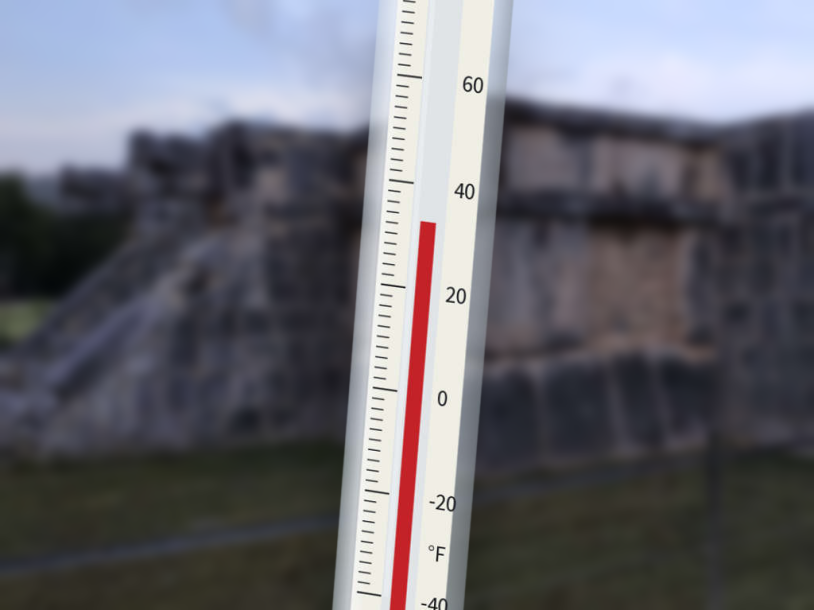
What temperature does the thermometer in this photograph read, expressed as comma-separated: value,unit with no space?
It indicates 33,°F
